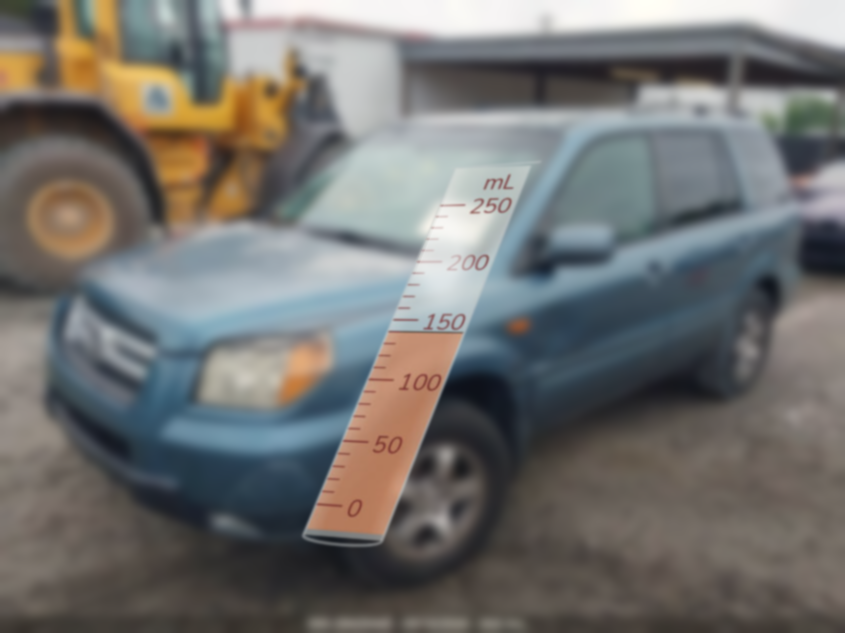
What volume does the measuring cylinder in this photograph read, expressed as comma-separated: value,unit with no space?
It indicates 140,mL
